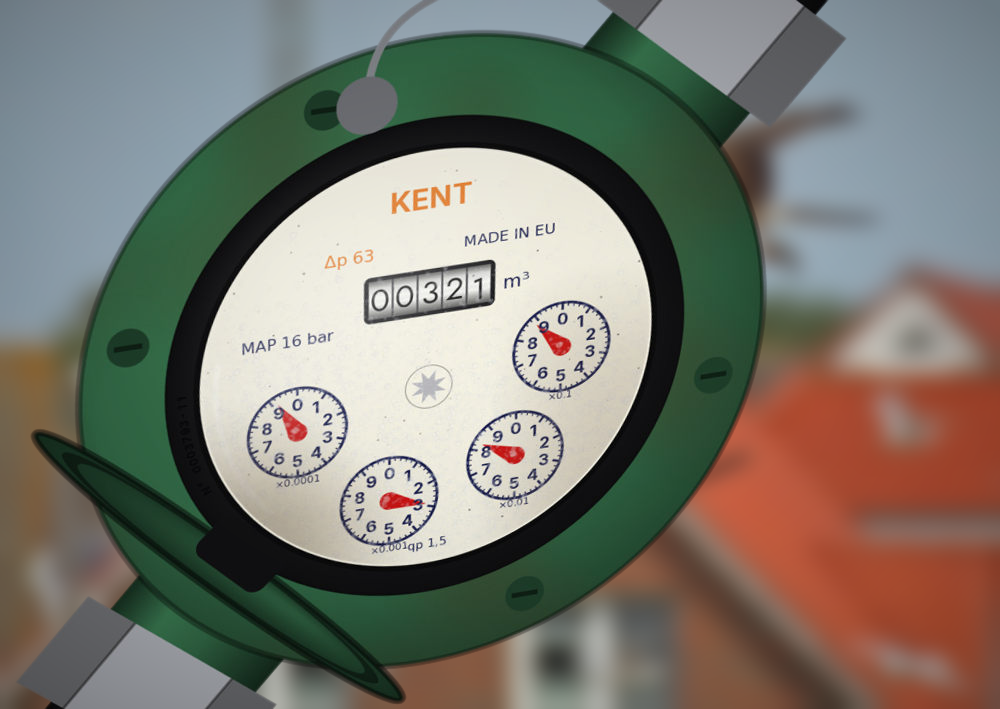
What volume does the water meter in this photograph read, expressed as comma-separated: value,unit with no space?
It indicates 320.8829,m³
